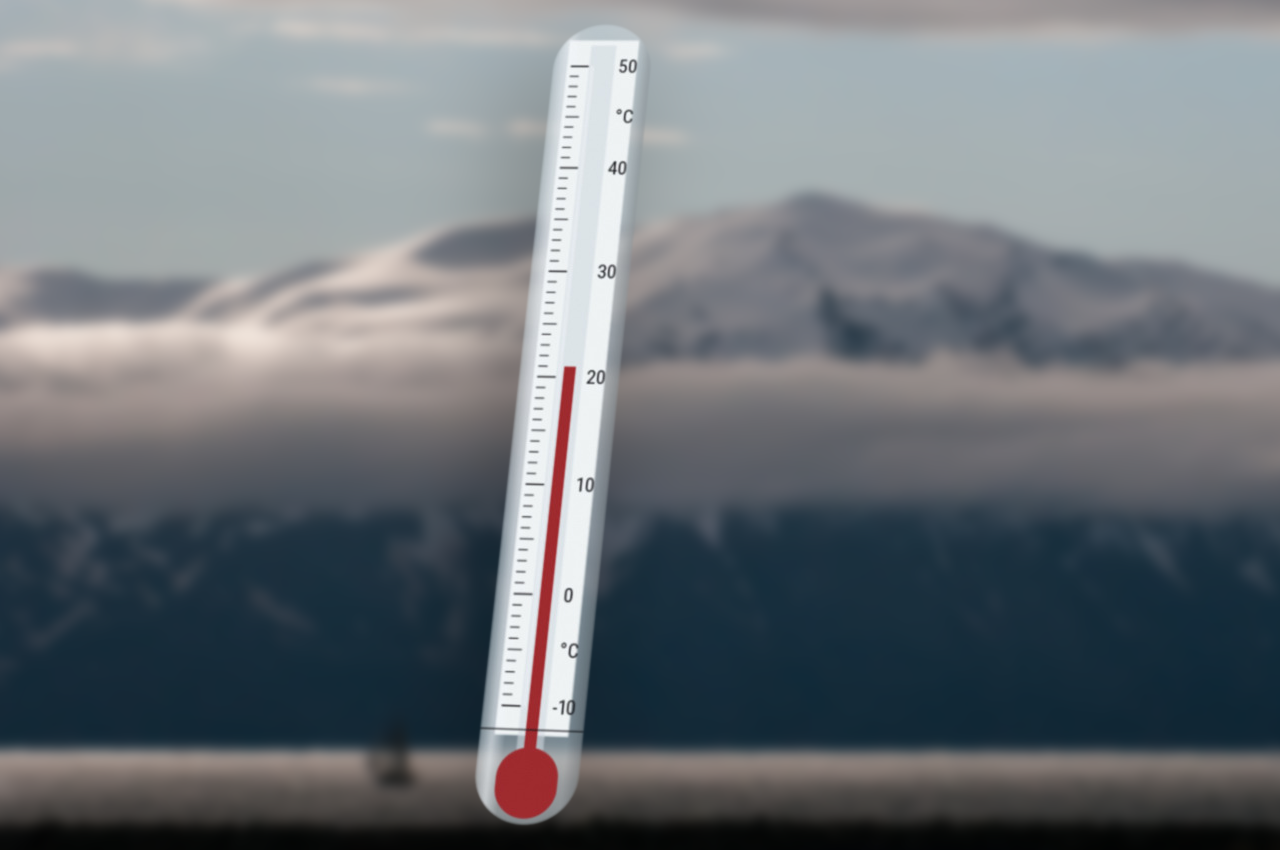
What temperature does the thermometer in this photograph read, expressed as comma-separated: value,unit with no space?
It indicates 21,°C
